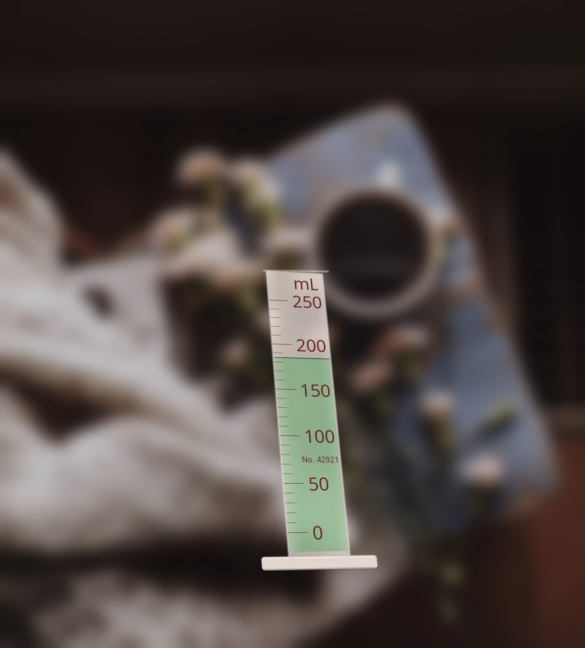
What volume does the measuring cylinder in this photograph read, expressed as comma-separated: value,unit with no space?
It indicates 185,mL
